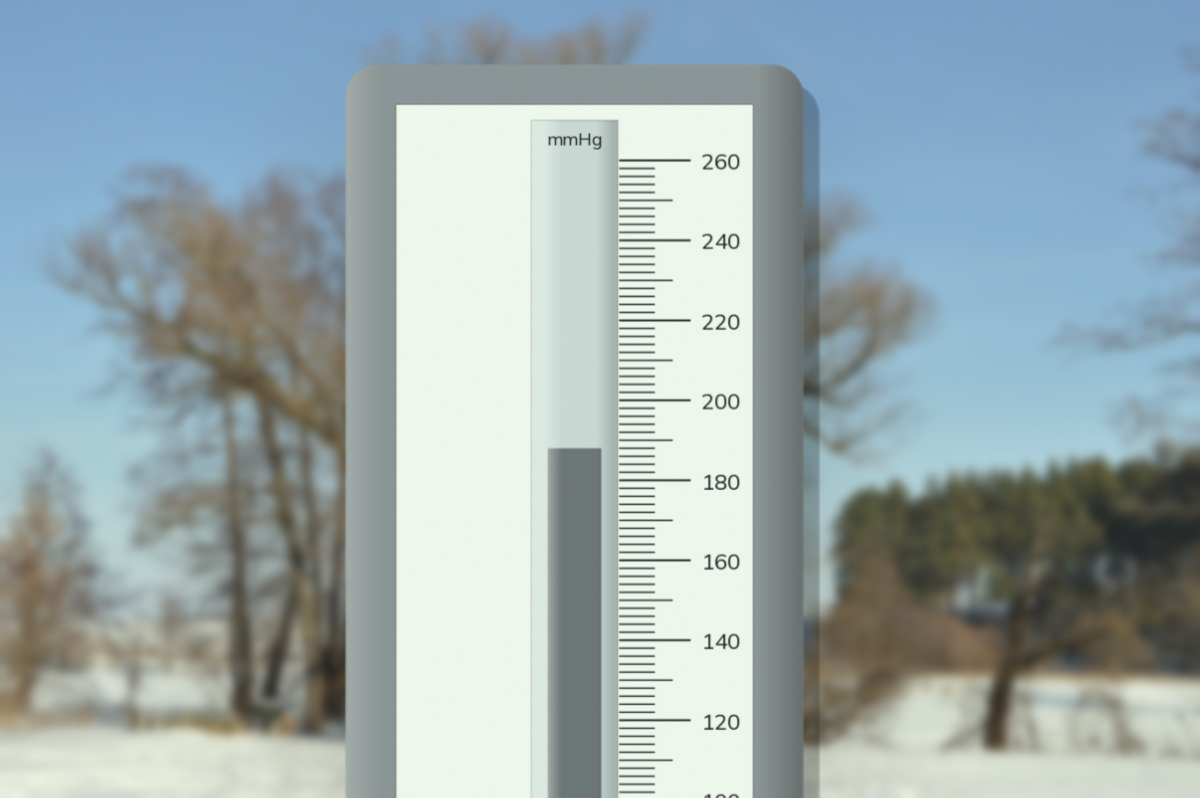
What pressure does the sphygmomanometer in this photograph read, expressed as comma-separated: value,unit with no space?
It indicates 188,mmHg
